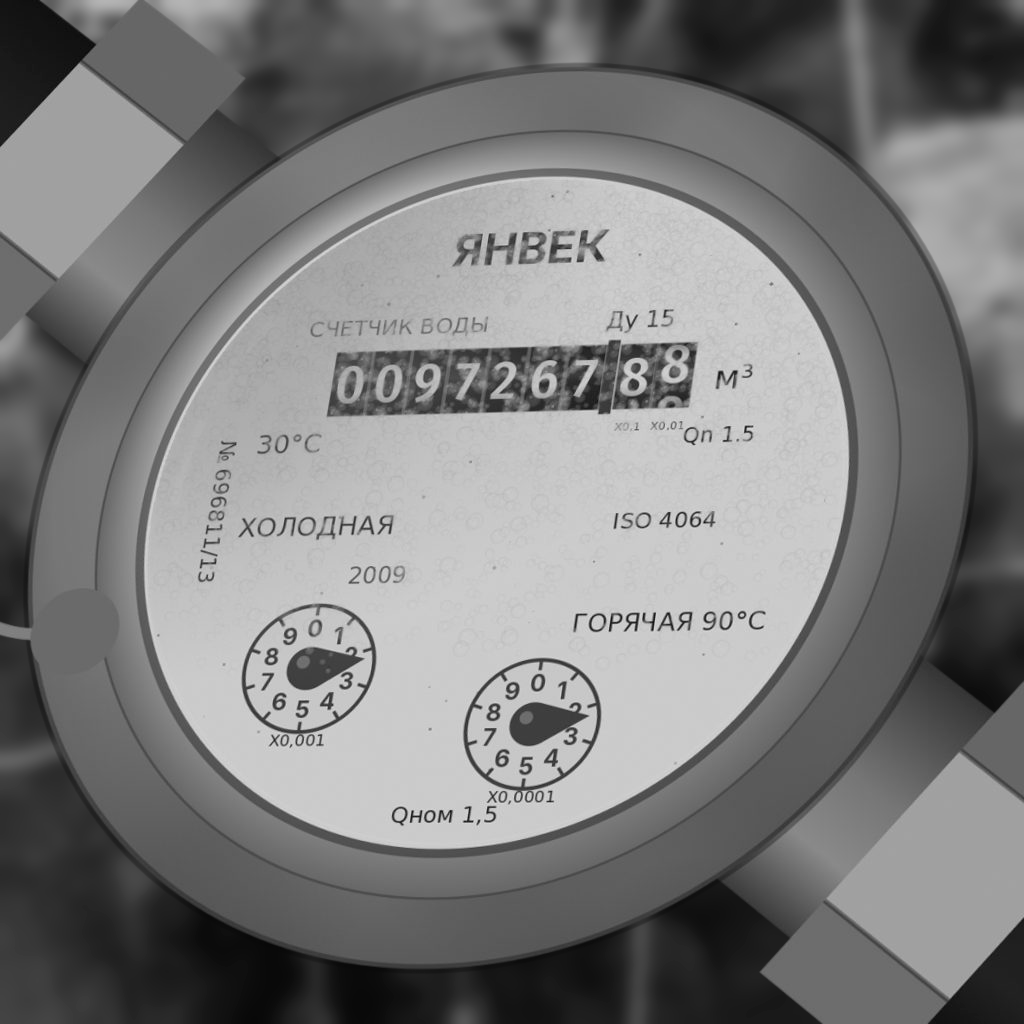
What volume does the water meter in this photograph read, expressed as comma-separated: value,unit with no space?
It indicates 97267.8822,m³
